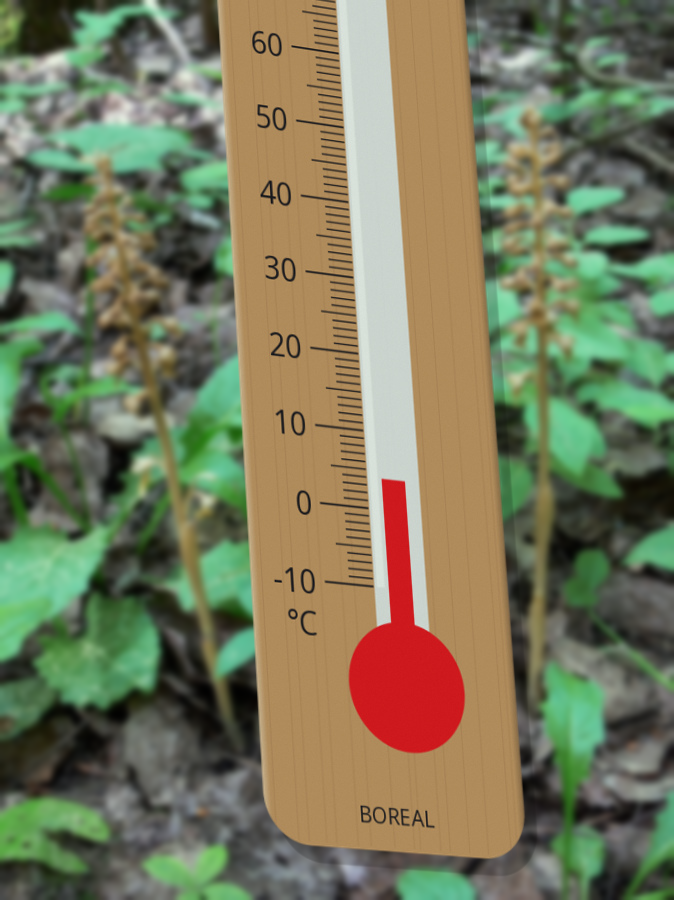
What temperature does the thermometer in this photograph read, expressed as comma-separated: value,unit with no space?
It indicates 4,°C
